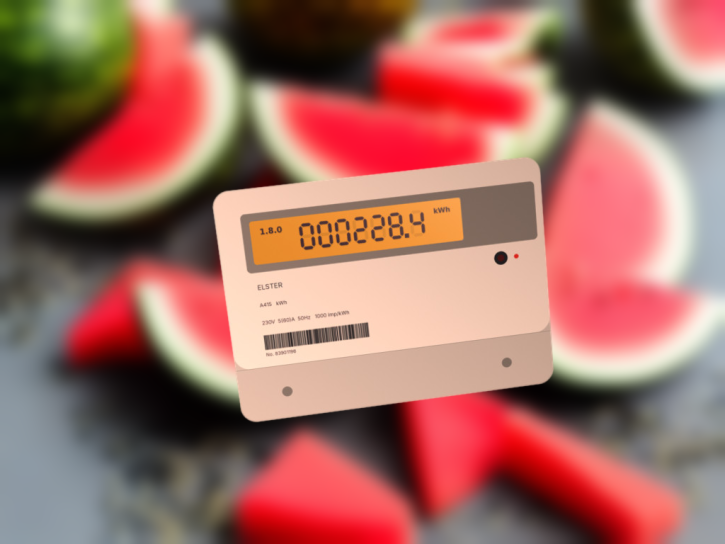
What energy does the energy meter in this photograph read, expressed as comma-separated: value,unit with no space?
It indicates 228.4,kWh
